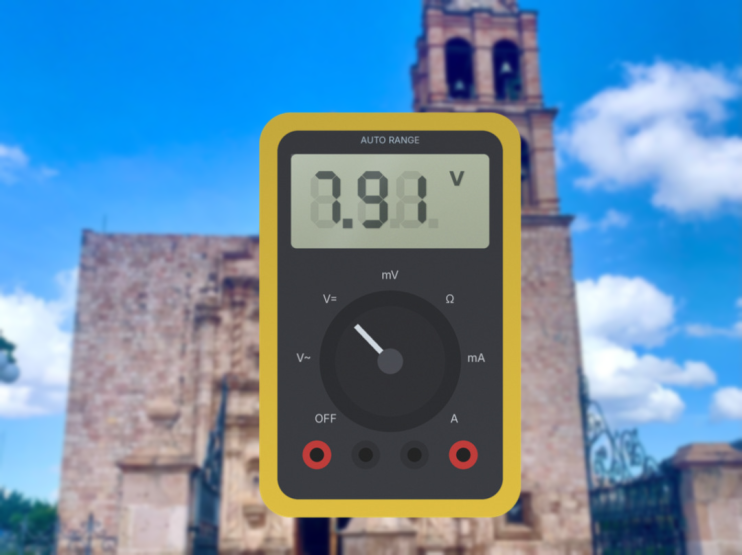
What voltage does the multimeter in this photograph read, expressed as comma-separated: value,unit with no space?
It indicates 7.91,V
